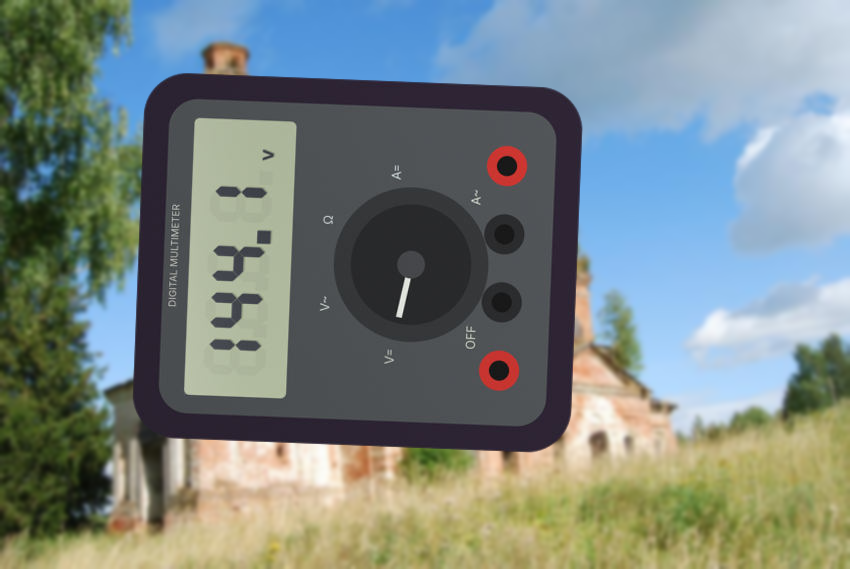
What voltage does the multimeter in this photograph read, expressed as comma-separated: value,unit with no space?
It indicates 144.1,V
